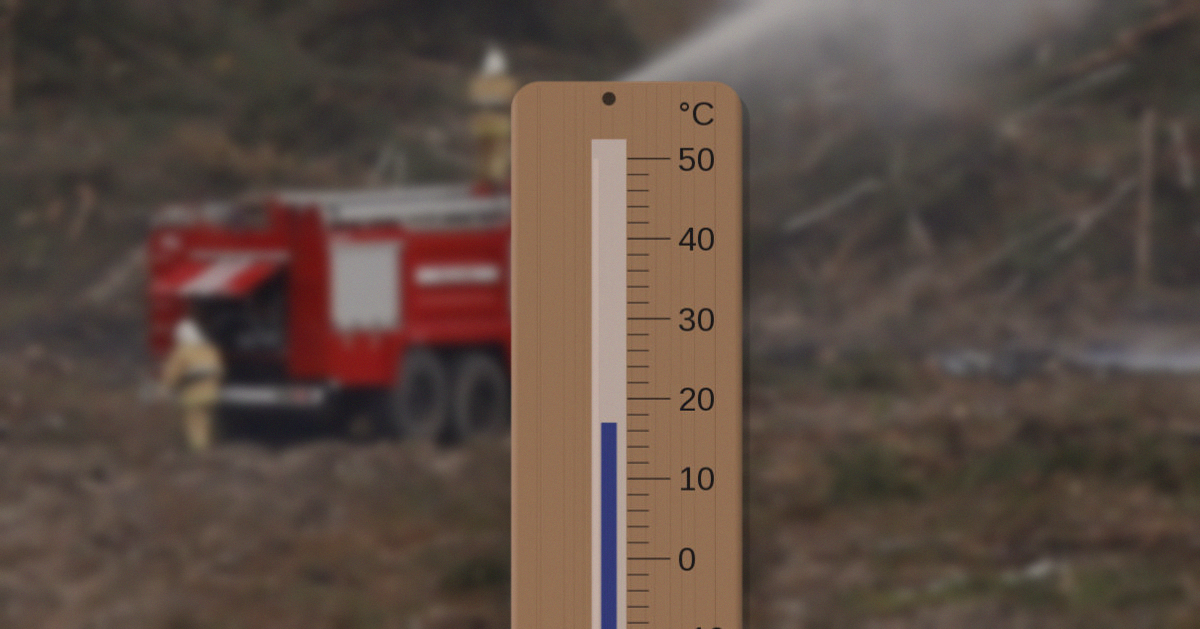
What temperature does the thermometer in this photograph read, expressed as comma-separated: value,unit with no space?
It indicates 17,°C
